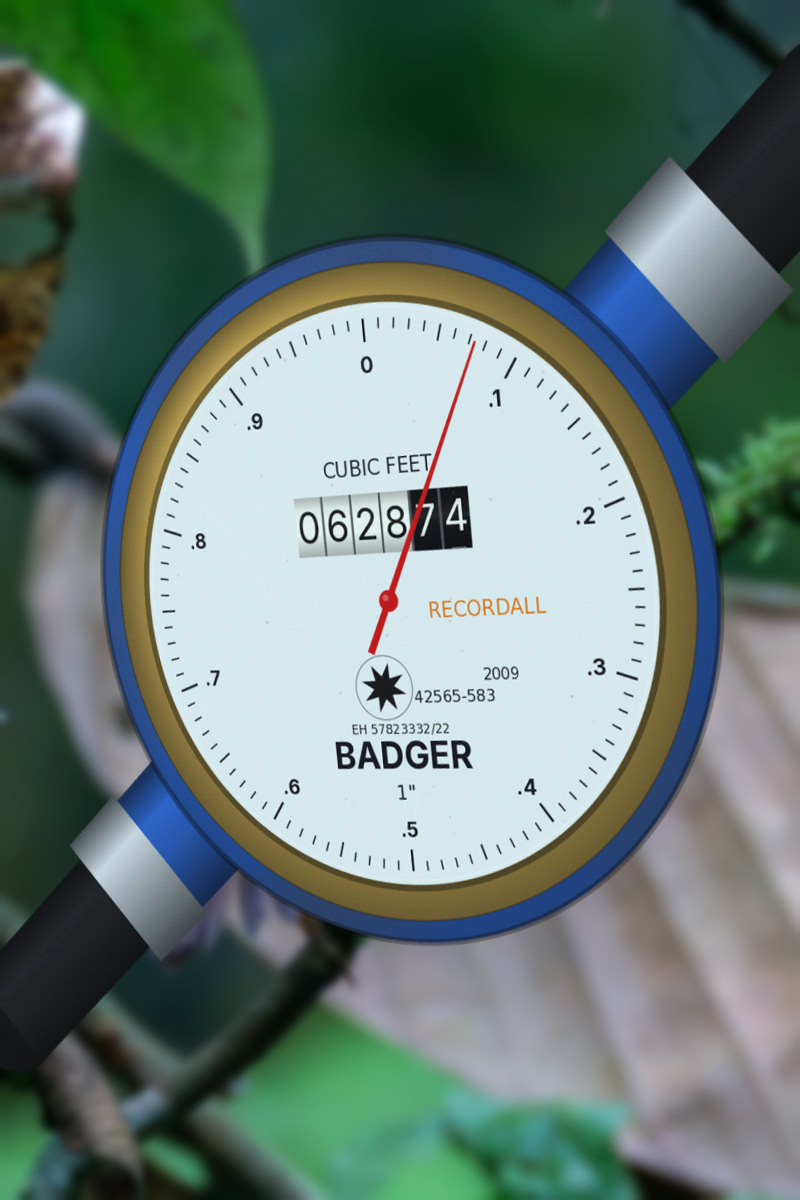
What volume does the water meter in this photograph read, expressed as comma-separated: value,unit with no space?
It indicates 62874.07,ft³
